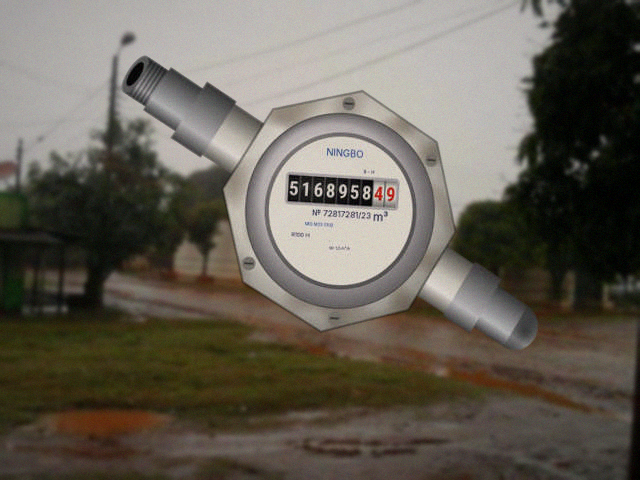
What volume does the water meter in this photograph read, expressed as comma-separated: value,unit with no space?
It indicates 5168958.49,m³
